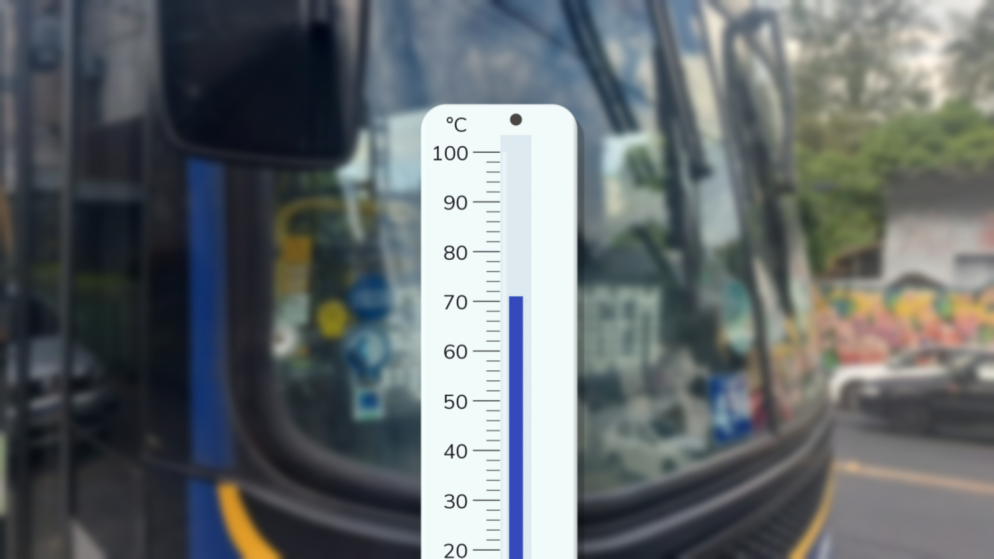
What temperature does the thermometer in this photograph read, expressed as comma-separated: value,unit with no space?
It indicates 71,°C
